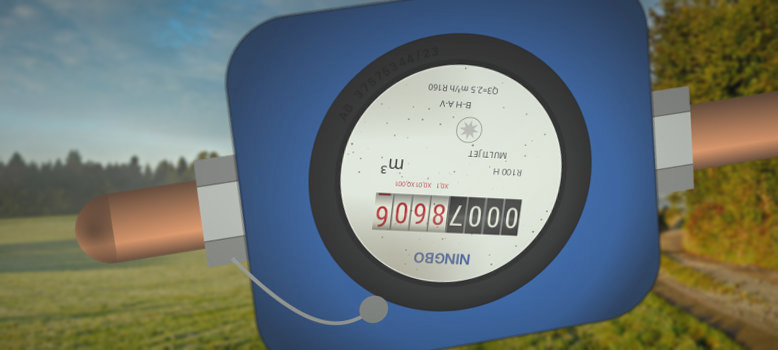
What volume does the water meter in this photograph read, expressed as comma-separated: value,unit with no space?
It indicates 7.8606,m³
